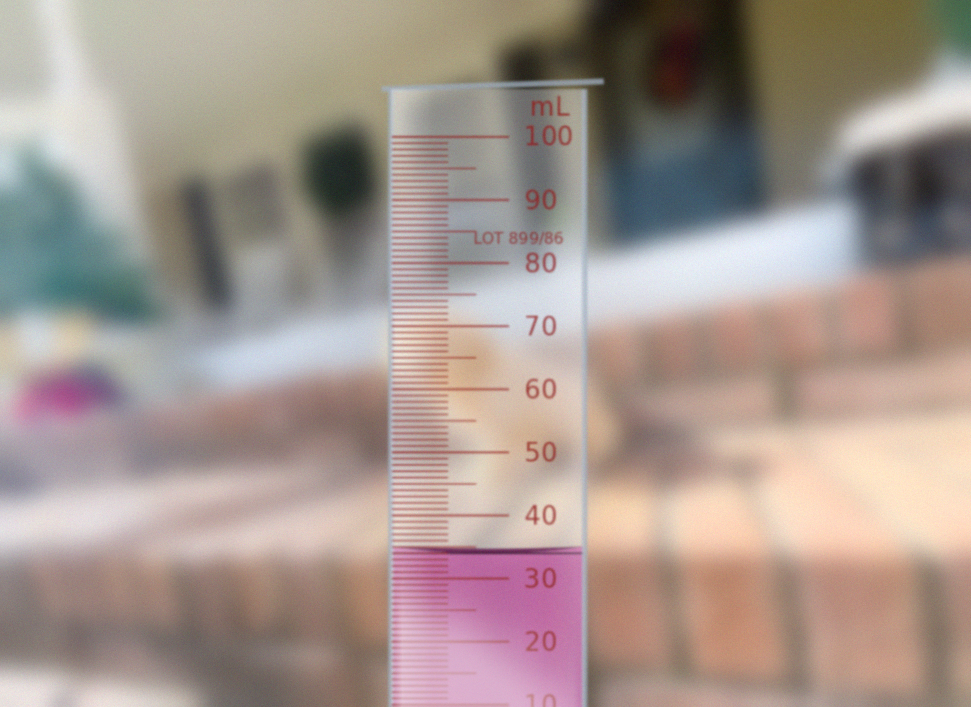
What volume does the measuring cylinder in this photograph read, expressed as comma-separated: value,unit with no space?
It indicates 34,mL
